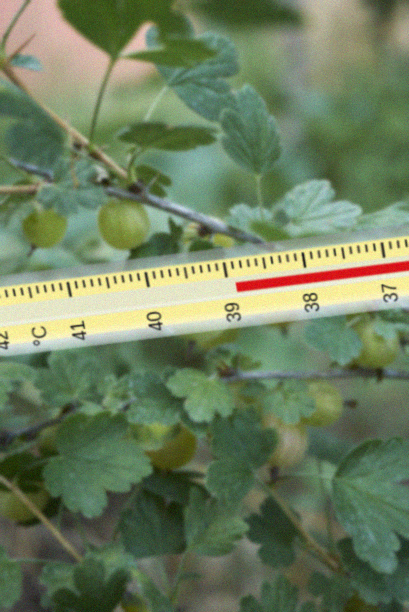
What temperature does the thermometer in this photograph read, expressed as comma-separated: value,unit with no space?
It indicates 38.9,°C
